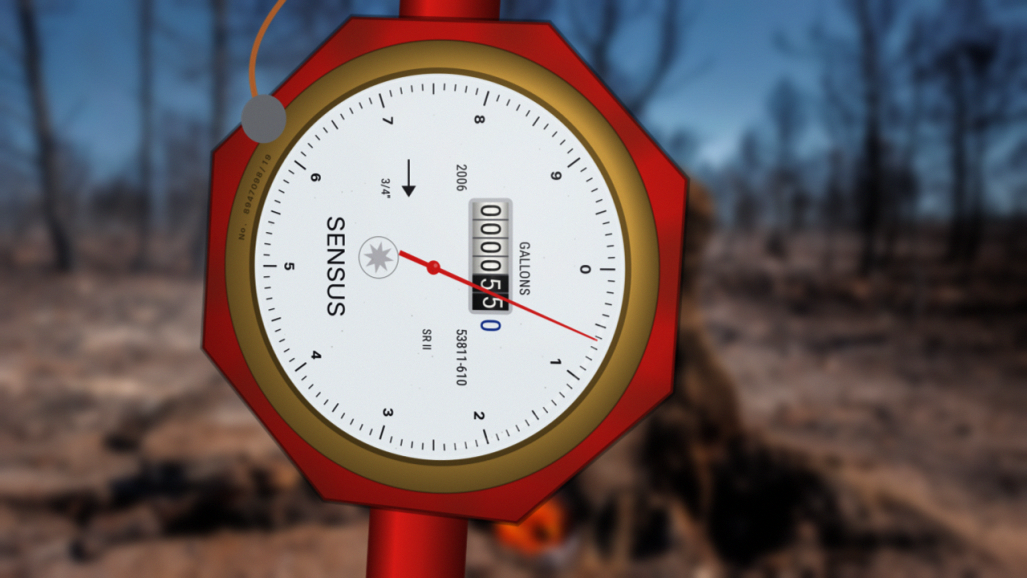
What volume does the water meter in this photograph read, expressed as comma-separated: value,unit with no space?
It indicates 550.6,gal
